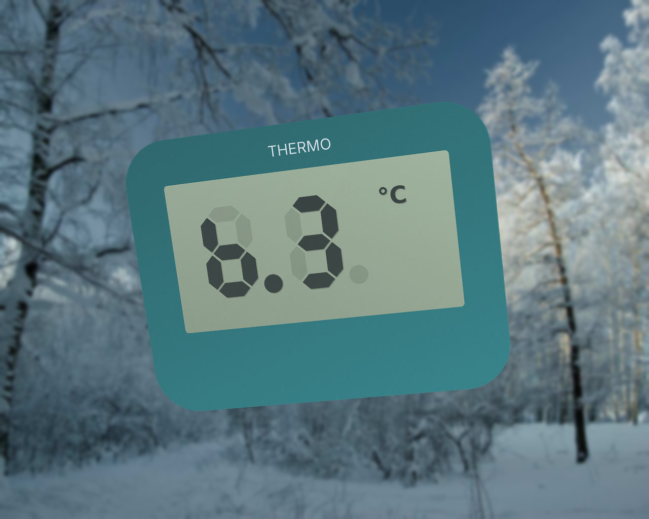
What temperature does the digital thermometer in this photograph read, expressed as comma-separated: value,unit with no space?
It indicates 6.3,°C
